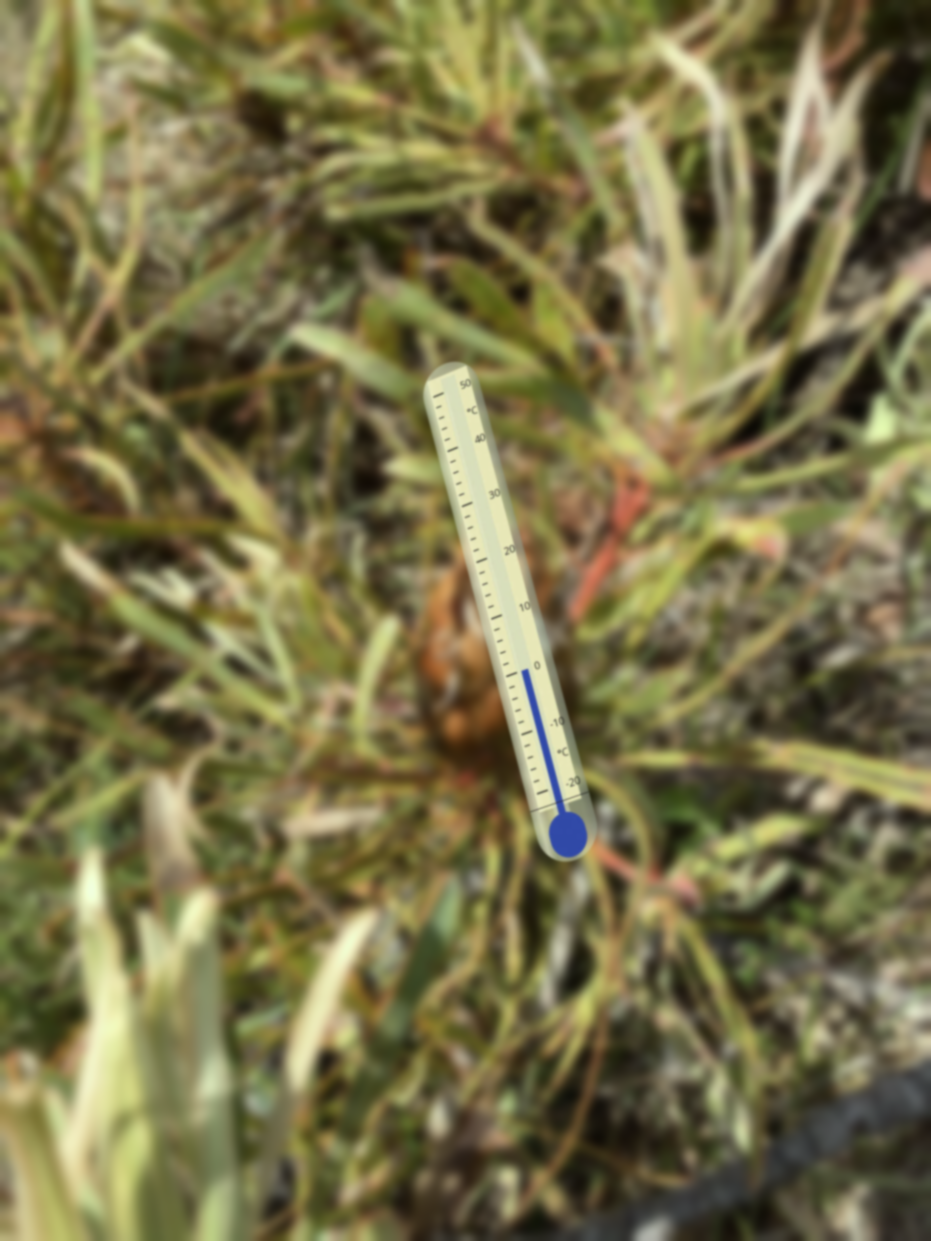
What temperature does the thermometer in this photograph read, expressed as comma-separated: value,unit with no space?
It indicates 0,°C
